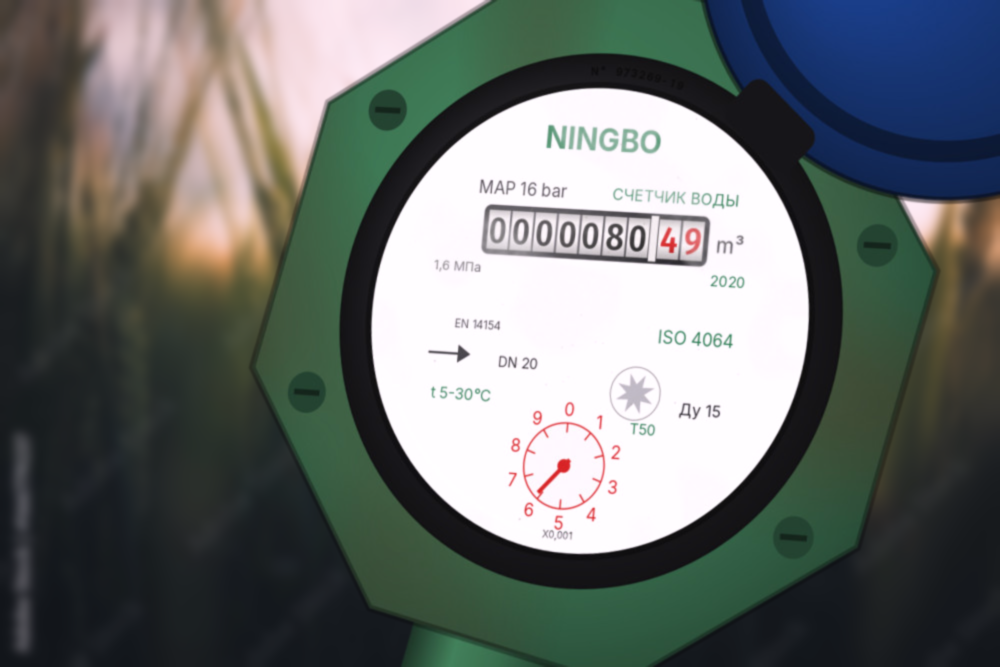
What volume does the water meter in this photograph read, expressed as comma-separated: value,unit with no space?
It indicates 80.496,m³
